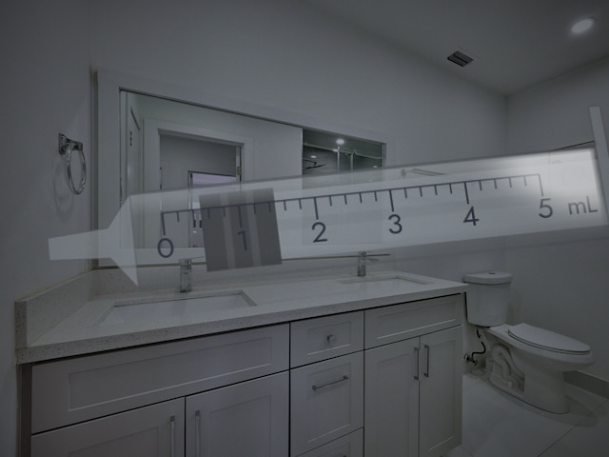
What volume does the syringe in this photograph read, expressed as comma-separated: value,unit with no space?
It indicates 0.5,mL
